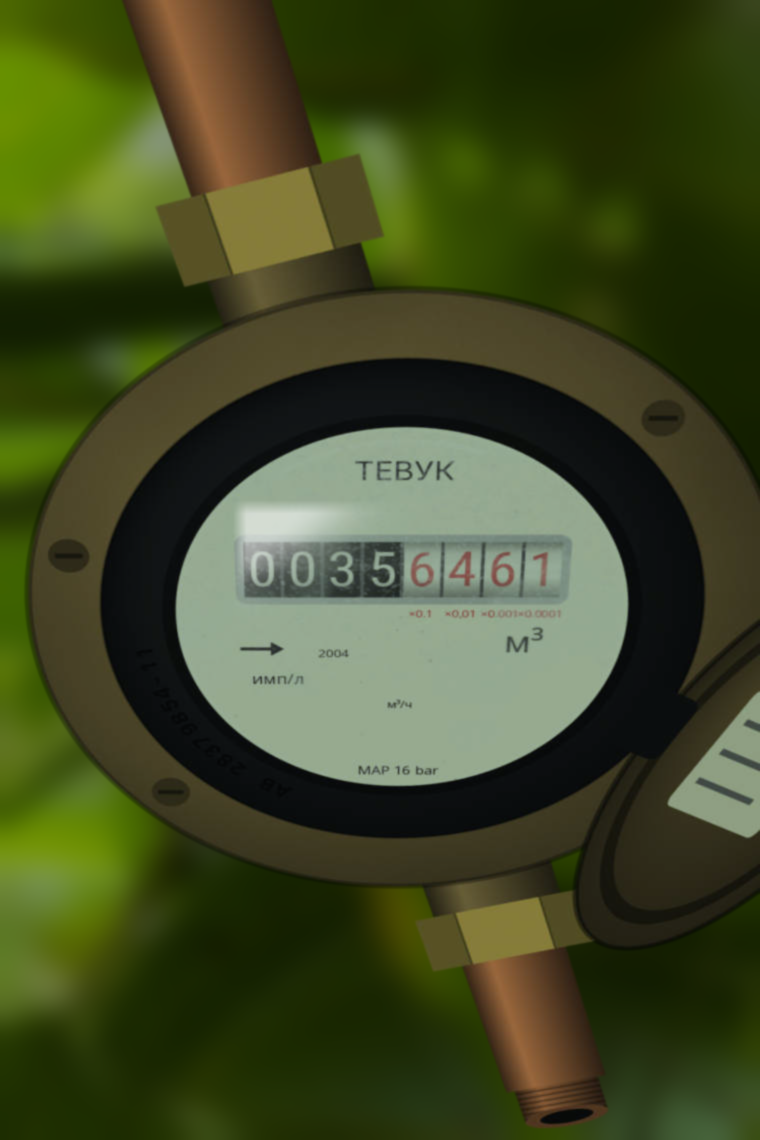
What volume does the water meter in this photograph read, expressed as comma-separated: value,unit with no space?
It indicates 35.6461,m³
